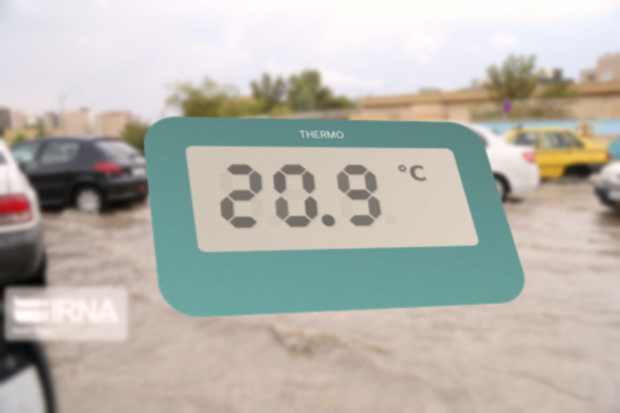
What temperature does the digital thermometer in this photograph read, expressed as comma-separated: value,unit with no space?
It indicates 20.9,°C
